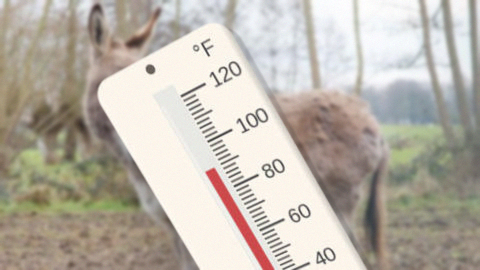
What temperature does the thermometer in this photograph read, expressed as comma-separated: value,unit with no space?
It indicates 90,°F
